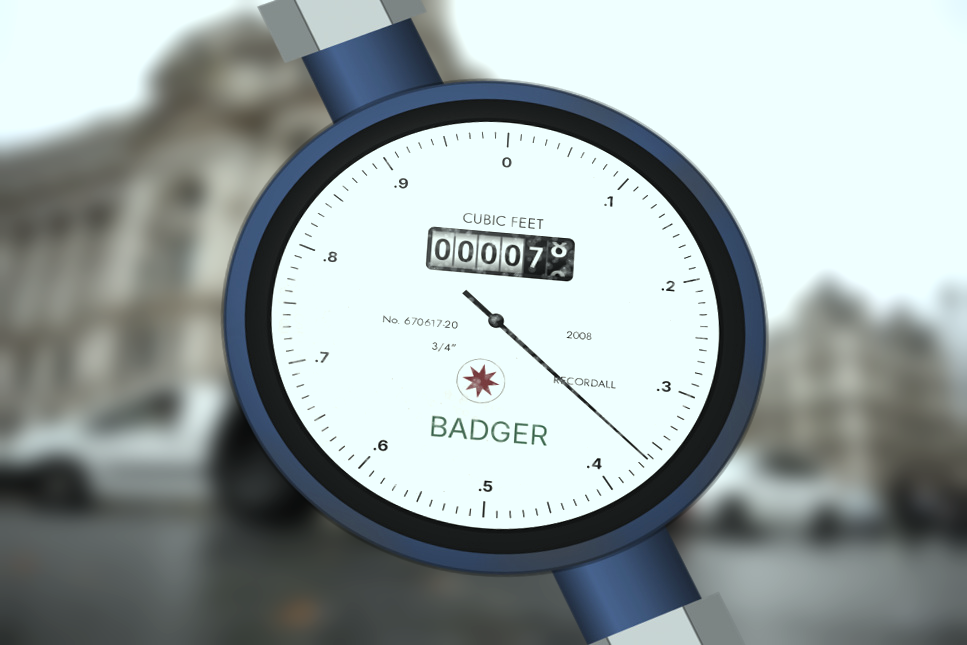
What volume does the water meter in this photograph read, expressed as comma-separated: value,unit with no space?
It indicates 78.36,ft³
